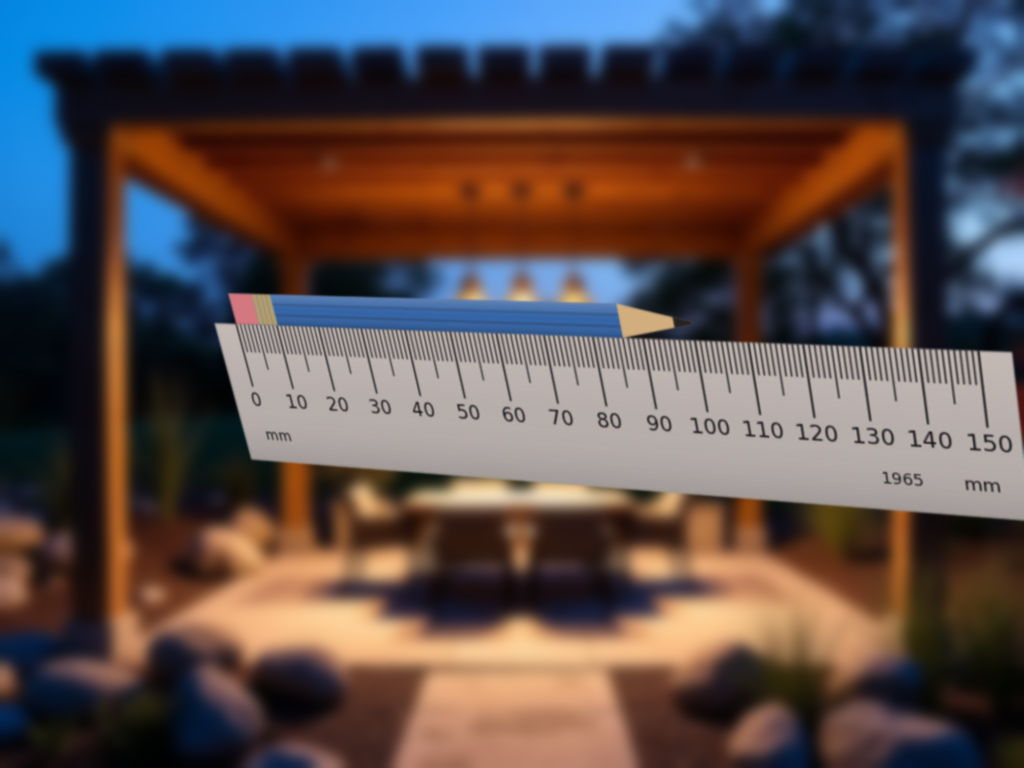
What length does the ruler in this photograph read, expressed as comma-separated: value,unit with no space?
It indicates 100,mm
